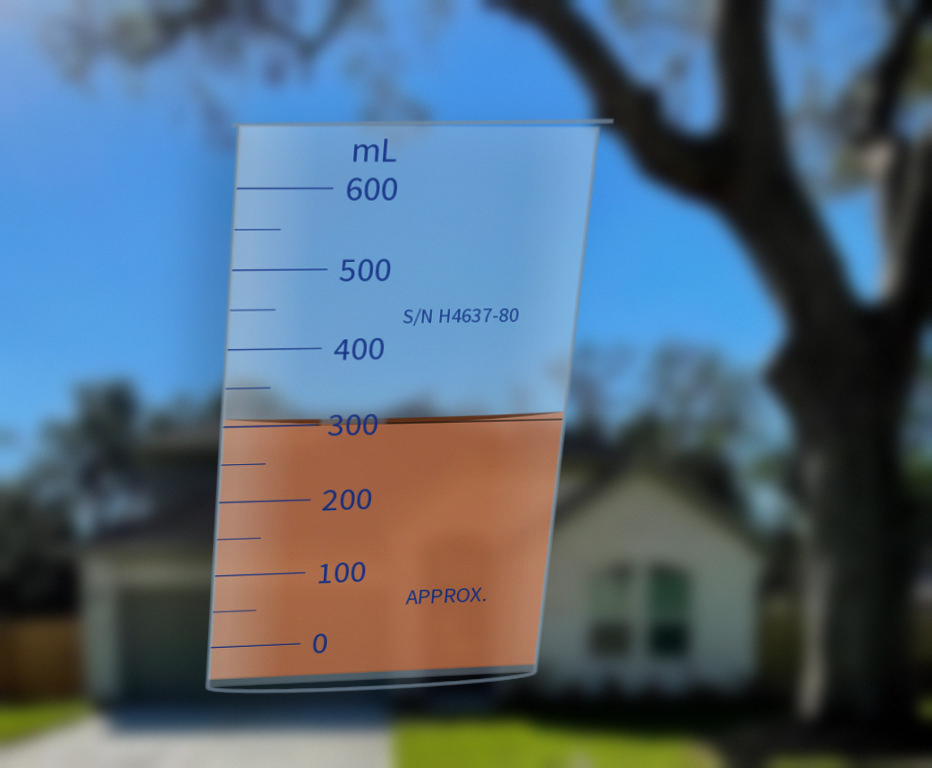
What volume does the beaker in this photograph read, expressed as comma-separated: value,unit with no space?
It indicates 300,mL
